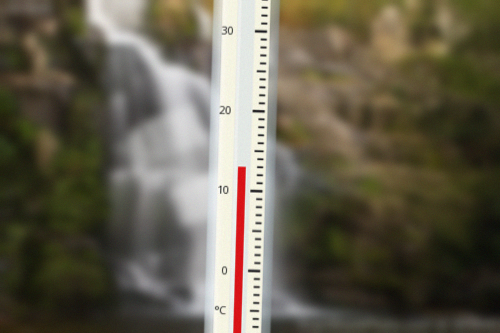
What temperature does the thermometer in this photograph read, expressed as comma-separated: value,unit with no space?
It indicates 13,°C
